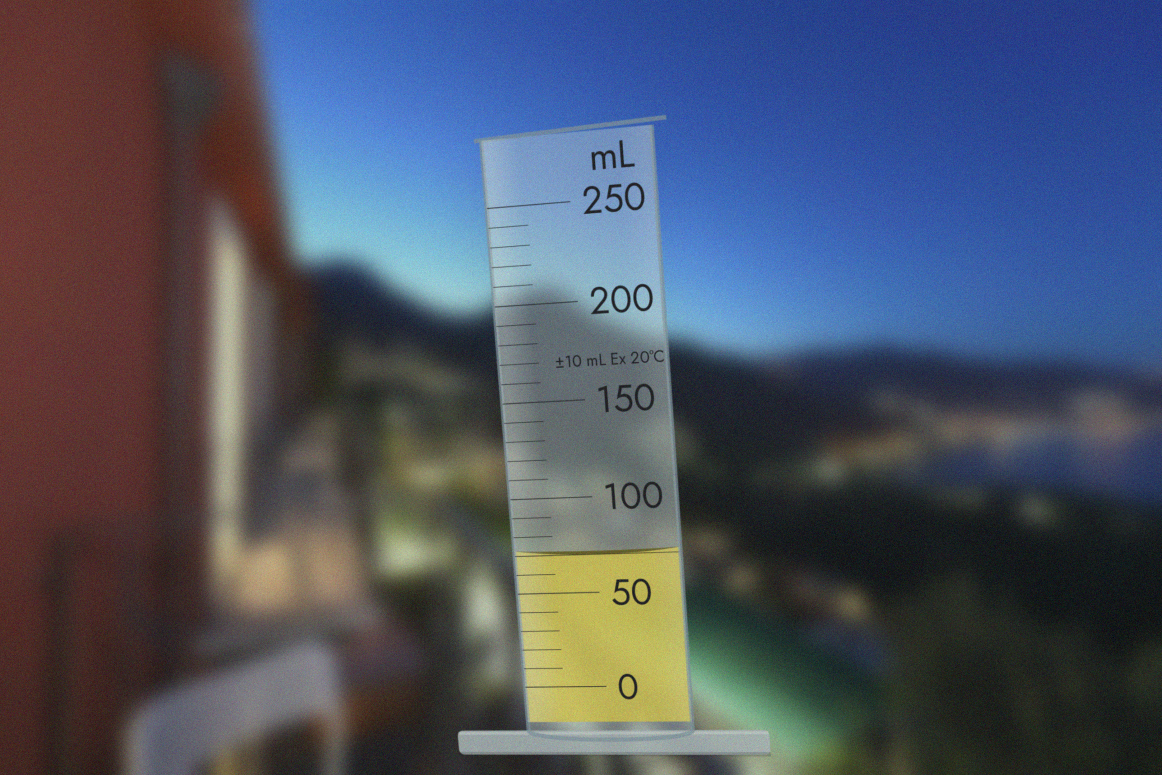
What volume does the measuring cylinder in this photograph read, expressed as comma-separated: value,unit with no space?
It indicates 70,mL
